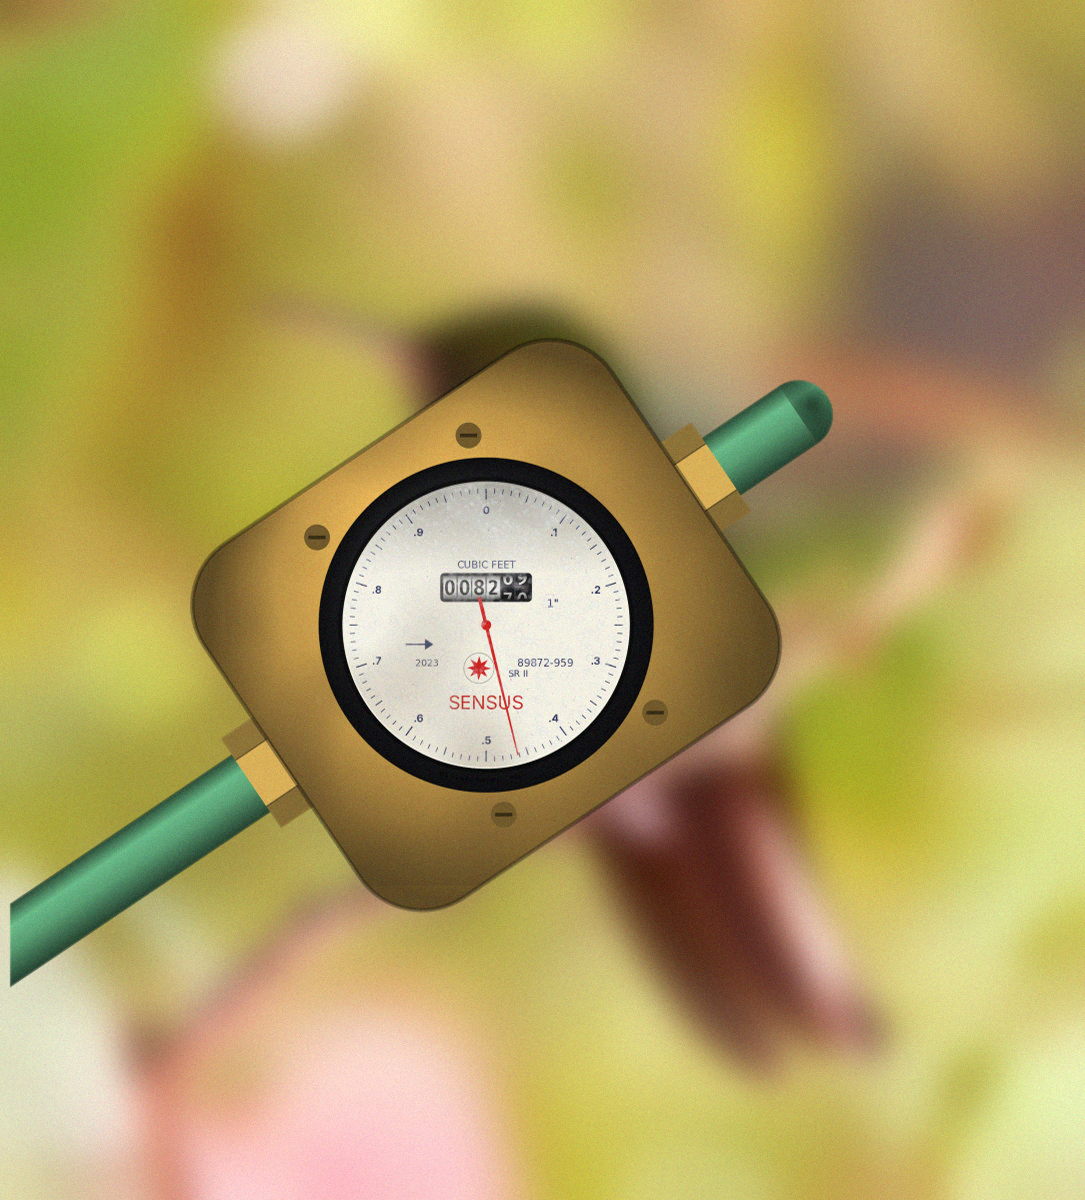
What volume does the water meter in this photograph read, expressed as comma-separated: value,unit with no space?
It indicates 8269.46,ft³
